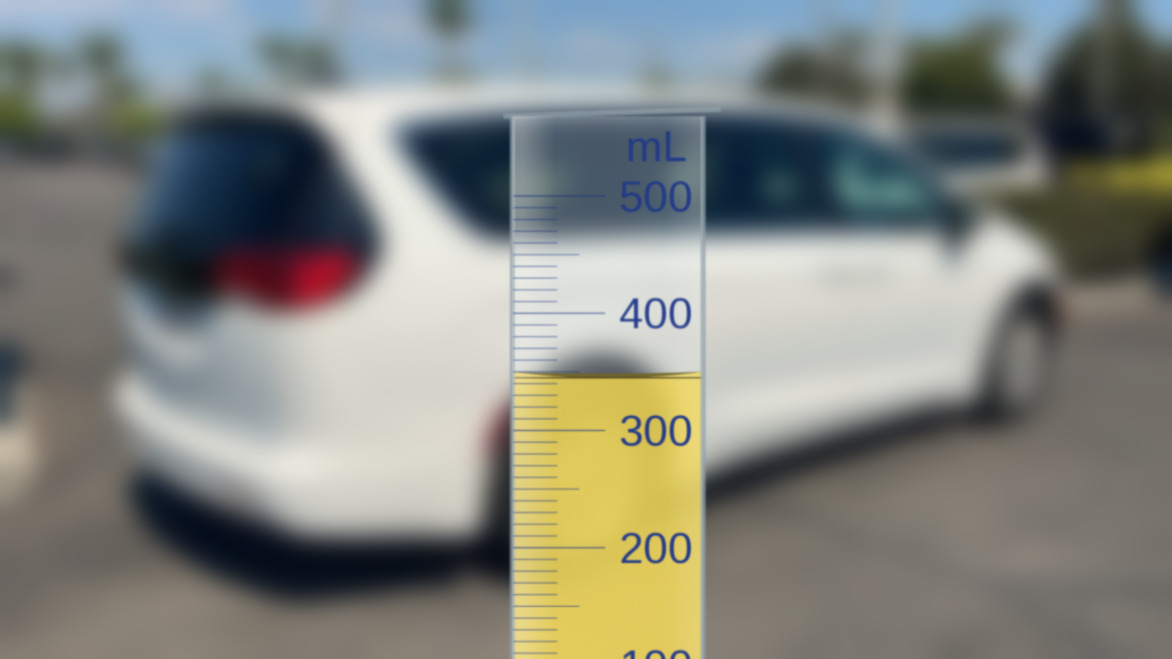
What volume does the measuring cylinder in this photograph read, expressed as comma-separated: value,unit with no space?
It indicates 345,mL
